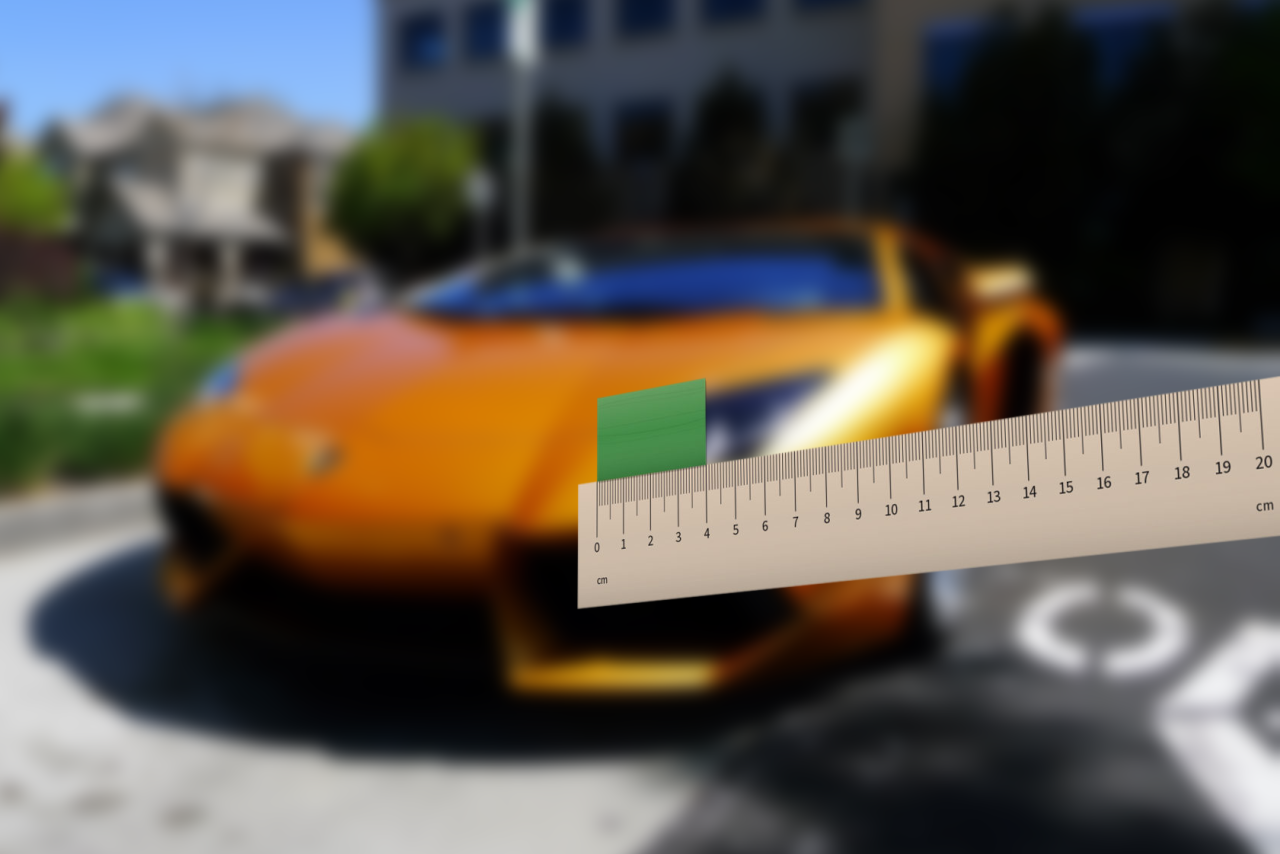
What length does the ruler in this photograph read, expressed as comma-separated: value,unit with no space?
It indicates 4,cm
